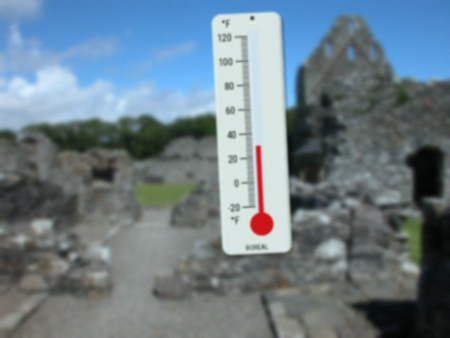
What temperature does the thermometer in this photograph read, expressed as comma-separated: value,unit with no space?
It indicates 30,°F
